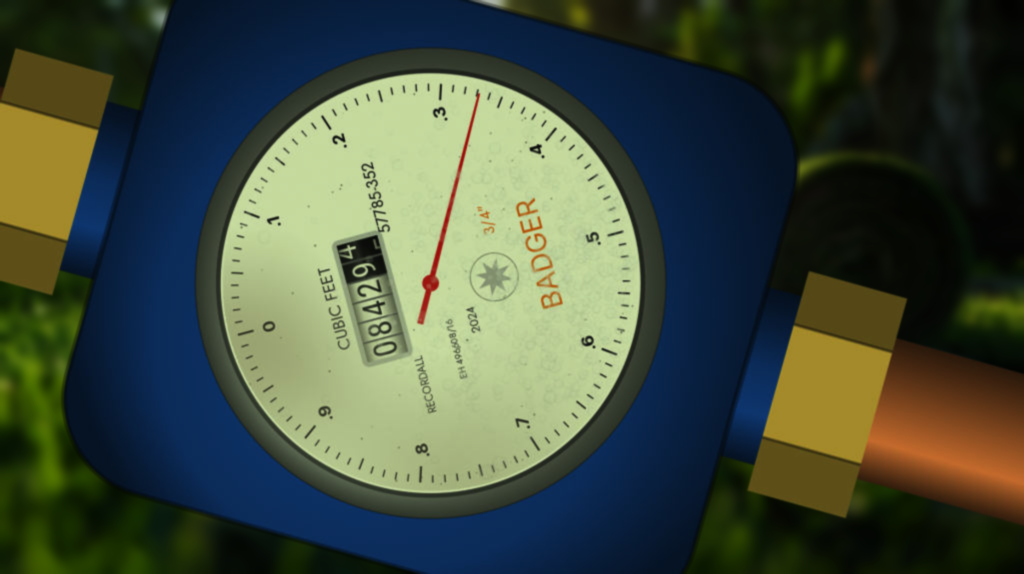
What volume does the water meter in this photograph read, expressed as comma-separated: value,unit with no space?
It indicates 84294.33,ft³
